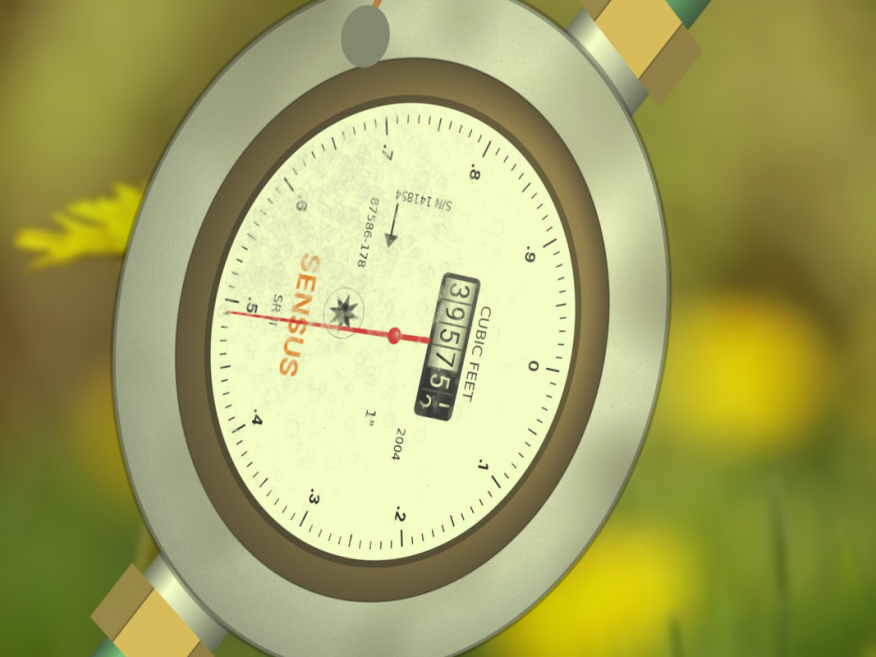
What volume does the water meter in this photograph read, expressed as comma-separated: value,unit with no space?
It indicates 395751.49,ft³
